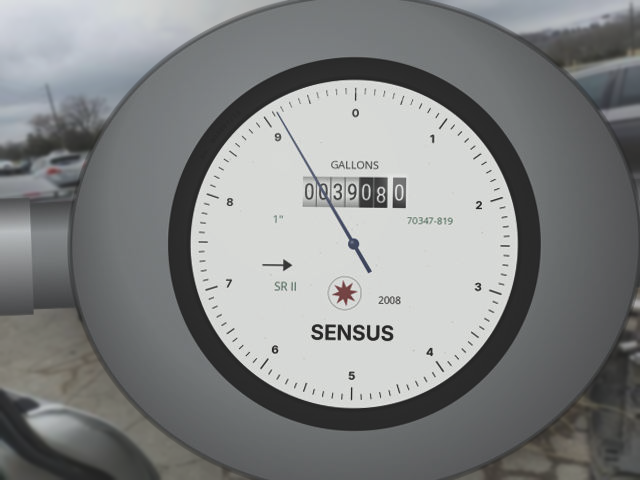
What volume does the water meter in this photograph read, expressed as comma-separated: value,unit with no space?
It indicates 39079.1,gal
